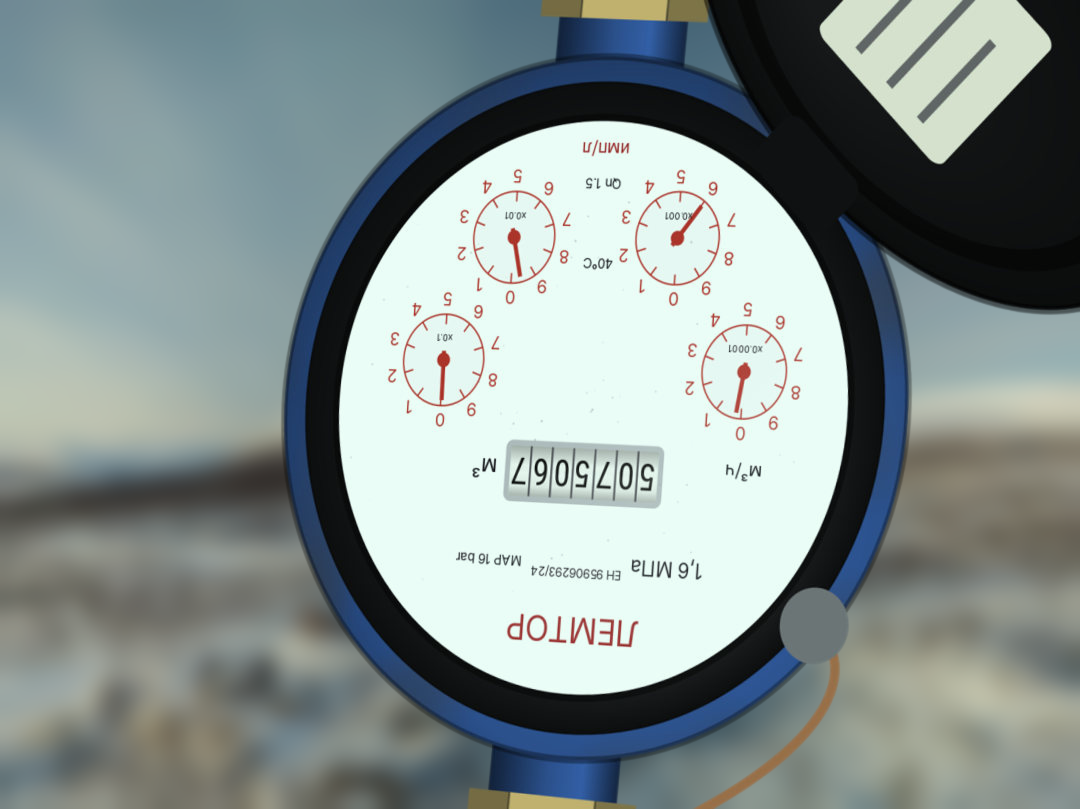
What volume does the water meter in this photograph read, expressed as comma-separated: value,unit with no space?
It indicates 5075066.9960,m³
